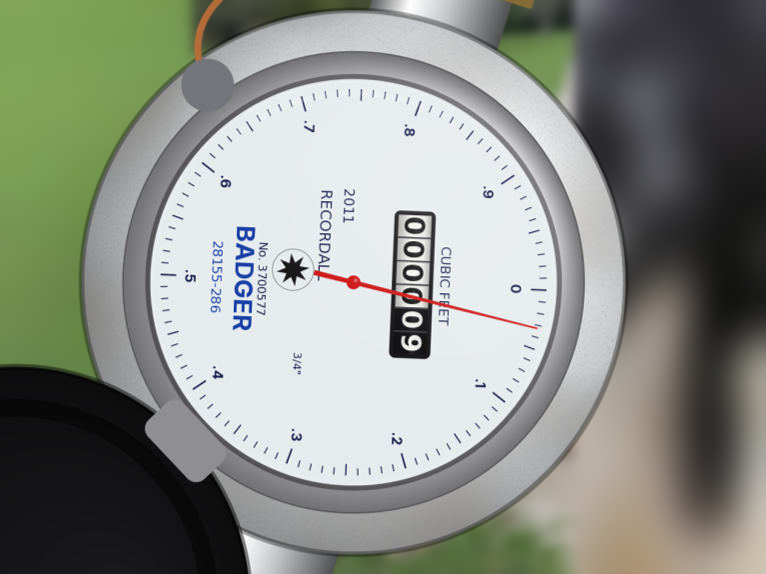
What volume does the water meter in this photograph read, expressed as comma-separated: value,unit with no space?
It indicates 9.03,ft³
